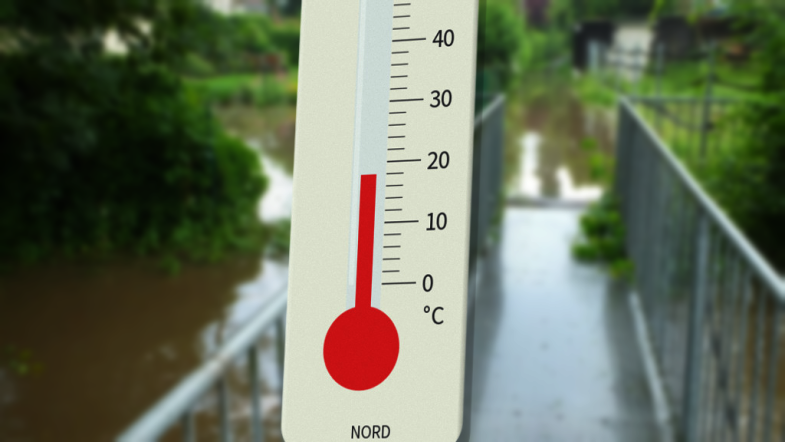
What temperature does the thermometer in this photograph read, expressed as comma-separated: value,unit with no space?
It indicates 18,°C
